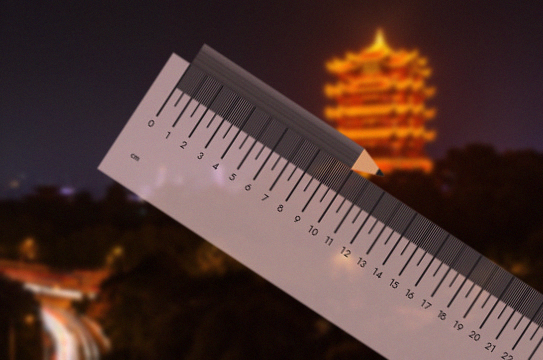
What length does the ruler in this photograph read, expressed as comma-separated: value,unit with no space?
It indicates 11.5,cm
